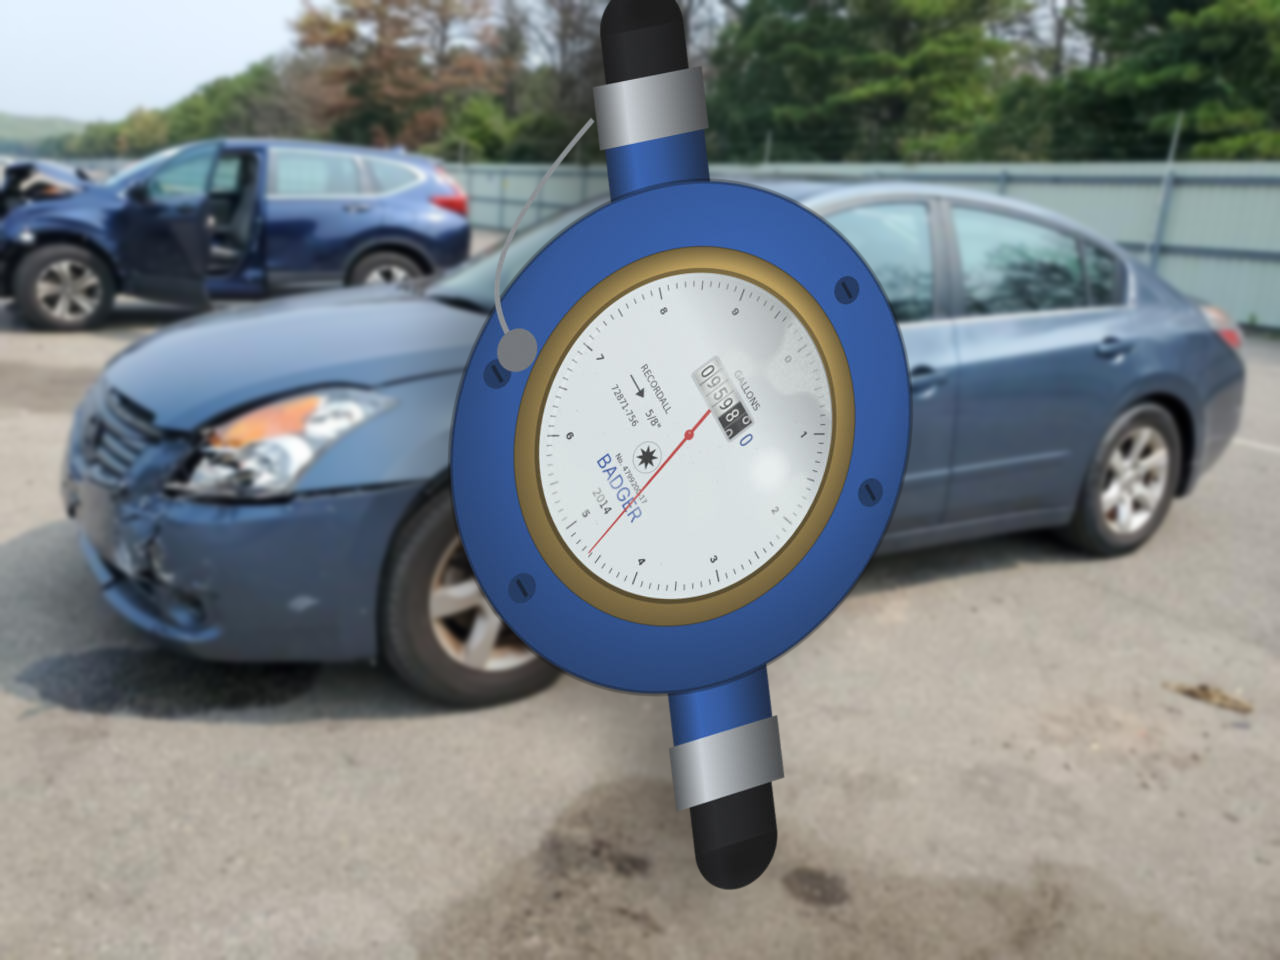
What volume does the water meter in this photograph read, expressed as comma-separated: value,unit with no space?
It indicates 959884.6,gal
